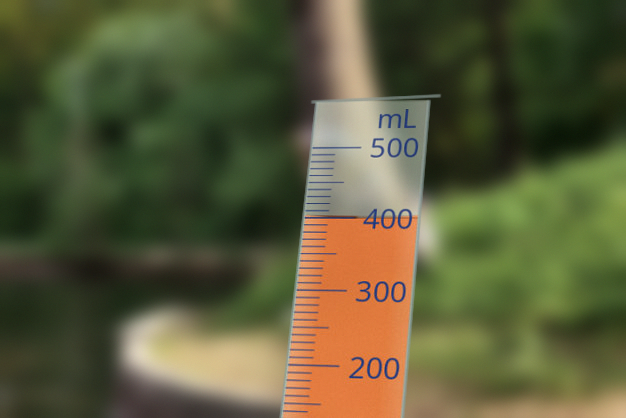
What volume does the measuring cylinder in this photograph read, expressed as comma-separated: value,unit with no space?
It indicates 400,mL
